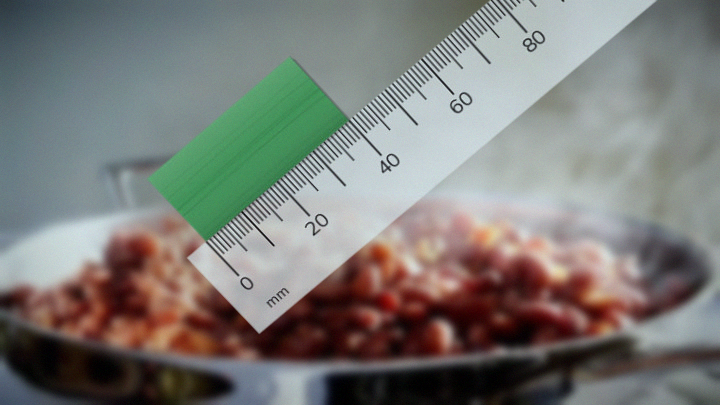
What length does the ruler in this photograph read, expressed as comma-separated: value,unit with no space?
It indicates 40,mm
